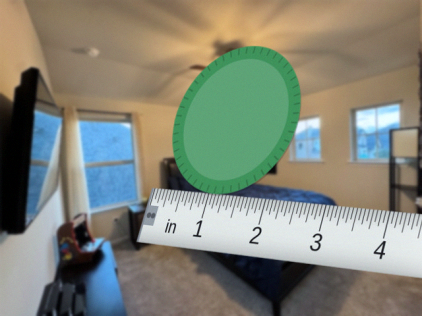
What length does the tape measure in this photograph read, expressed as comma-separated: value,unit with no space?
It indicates 2.1875,in
